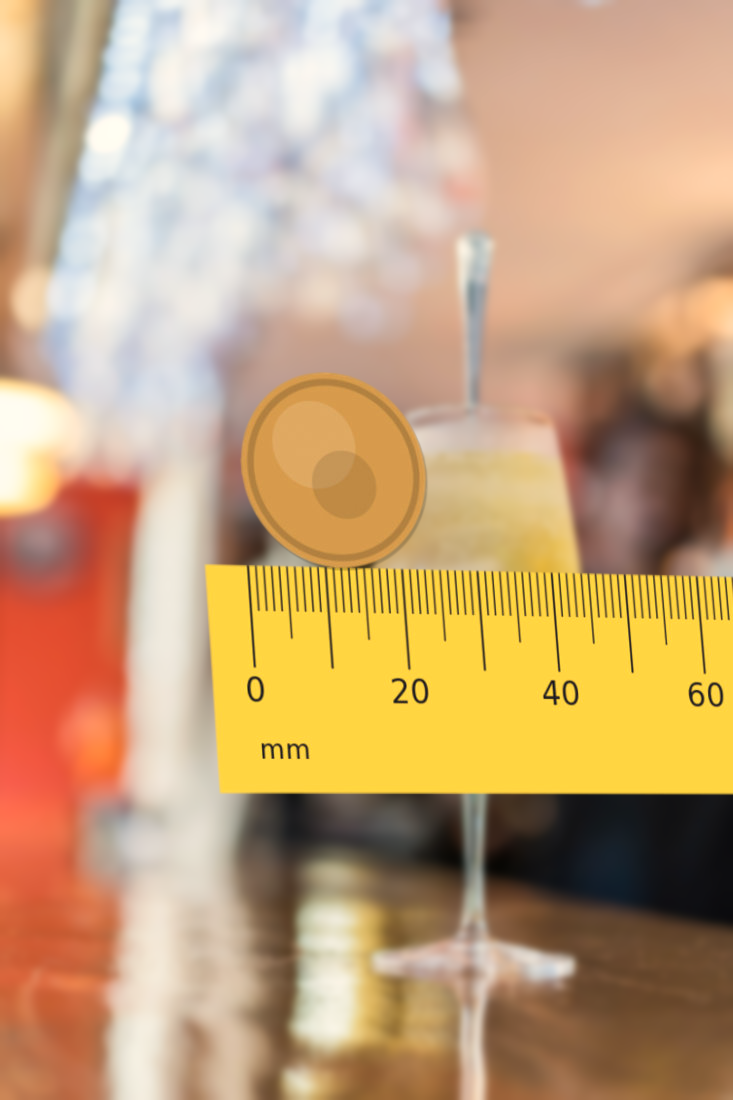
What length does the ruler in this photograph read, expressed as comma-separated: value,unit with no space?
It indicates 24,mm
